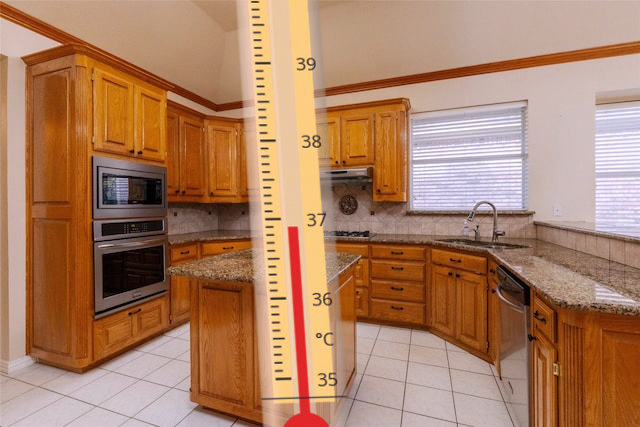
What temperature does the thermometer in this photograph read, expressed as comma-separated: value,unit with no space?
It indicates 36.9,°C
